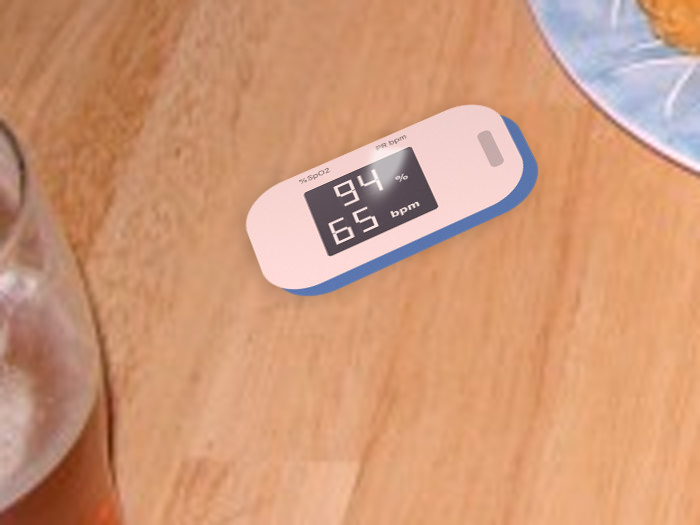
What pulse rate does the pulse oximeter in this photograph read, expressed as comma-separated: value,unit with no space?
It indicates 65,bpm
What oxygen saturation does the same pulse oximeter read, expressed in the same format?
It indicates 94,%
